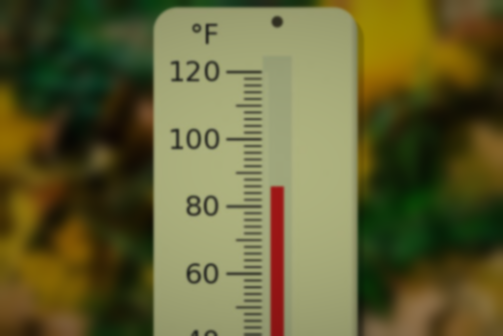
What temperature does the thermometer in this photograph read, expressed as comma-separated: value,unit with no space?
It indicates 86,°F
